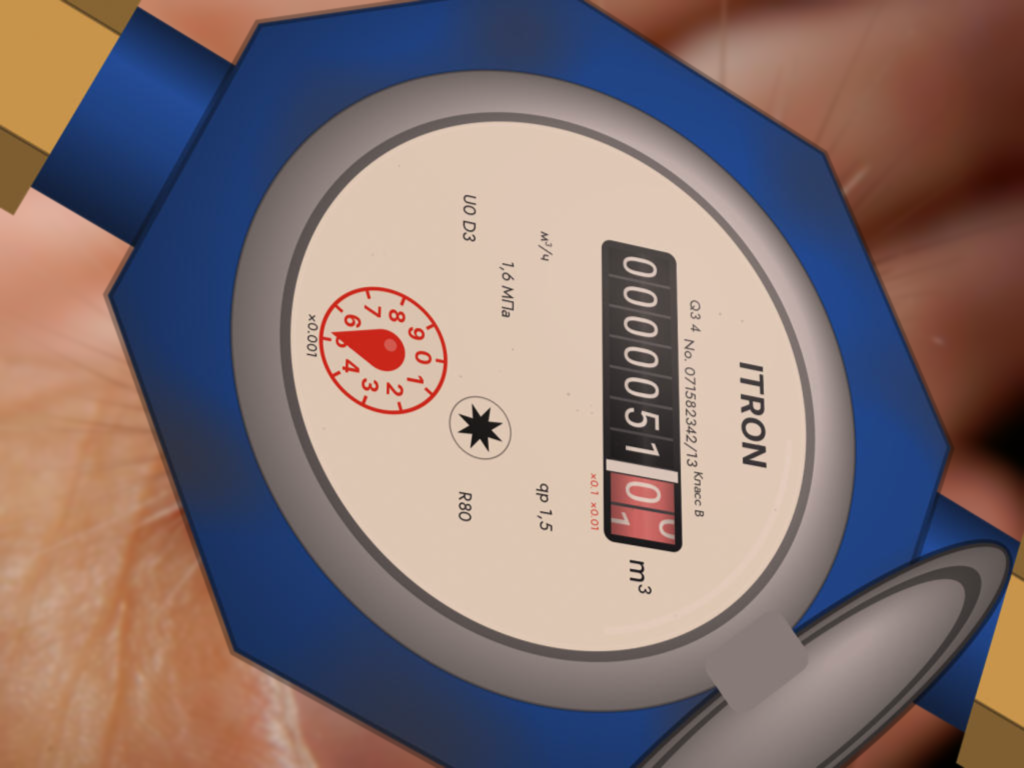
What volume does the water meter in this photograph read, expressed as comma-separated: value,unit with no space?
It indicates 51.005,m³
